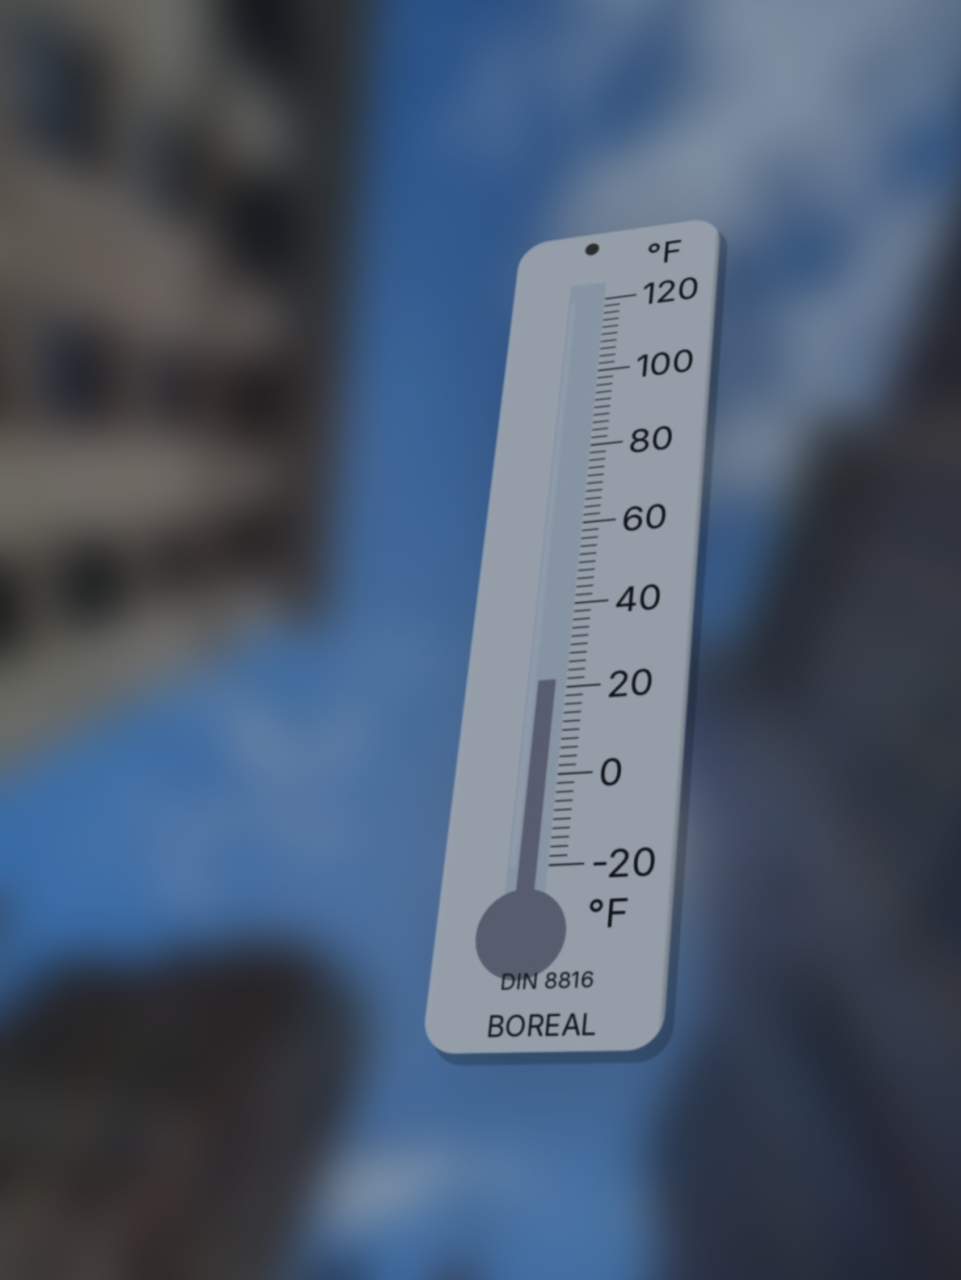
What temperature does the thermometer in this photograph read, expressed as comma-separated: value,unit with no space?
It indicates 22,°F
